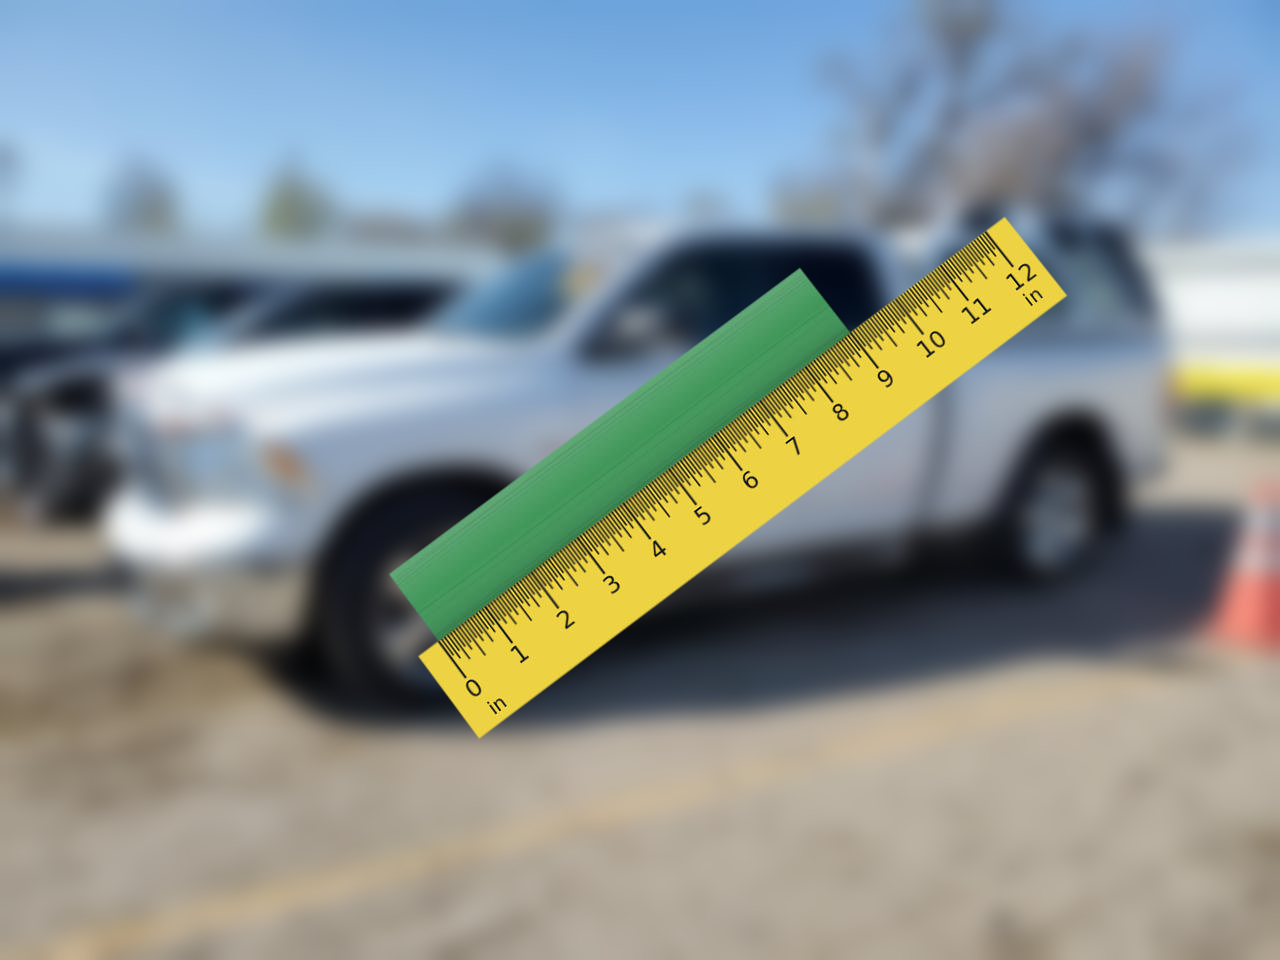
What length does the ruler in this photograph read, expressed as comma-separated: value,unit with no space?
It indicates 9,in
